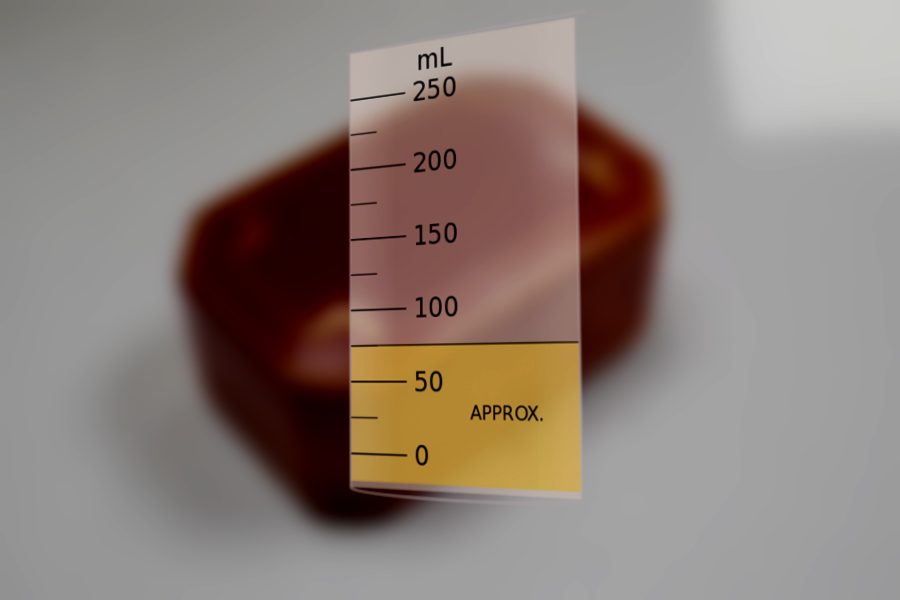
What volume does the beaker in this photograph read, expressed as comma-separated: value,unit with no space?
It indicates 75,mL
